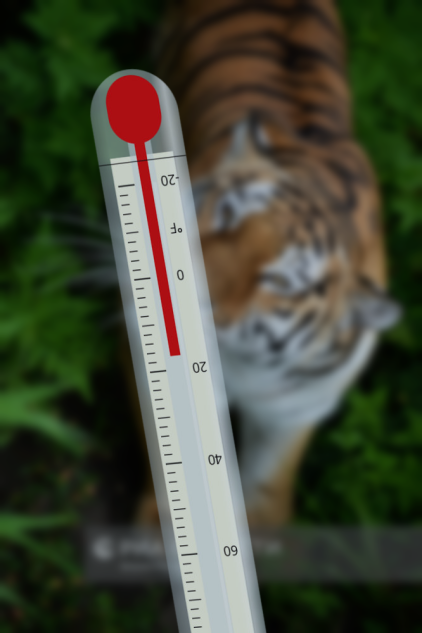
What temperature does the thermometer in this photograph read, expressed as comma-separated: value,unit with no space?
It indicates 17,°F
